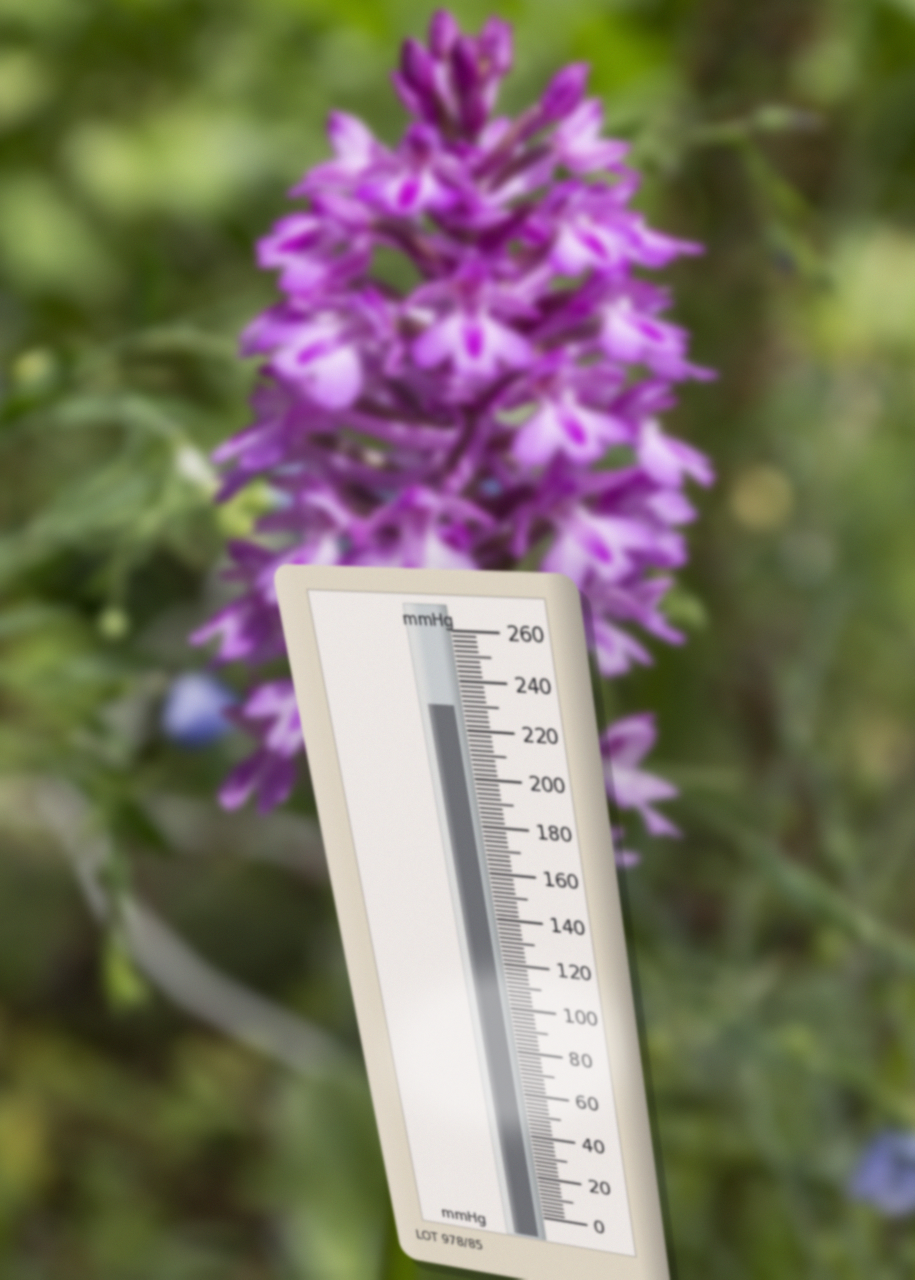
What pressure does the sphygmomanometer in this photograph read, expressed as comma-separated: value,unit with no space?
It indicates 230,mmHg
